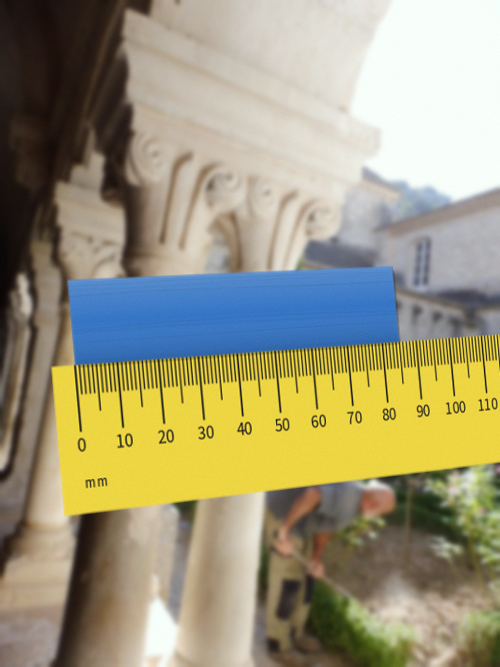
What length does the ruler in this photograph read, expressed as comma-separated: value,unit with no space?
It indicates 85,mm
